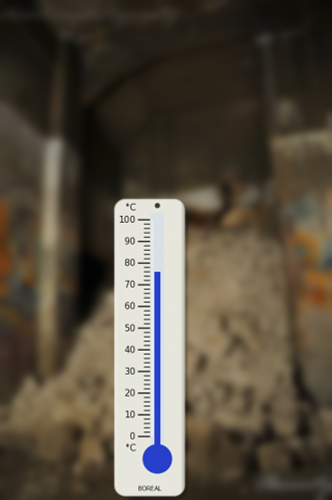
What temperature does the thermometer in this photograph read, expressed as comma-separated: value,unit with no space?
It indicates 76,°C
